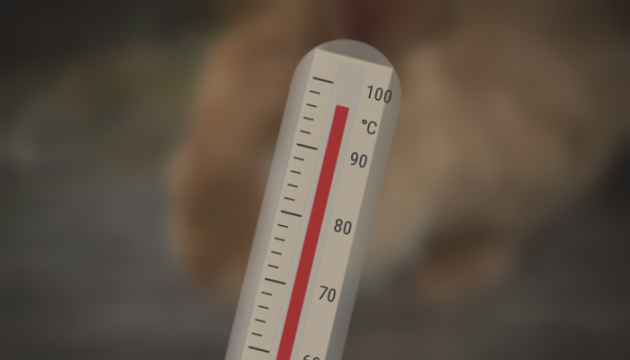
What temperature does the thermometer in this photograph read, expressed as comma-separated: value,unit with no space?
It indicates 97,°C
